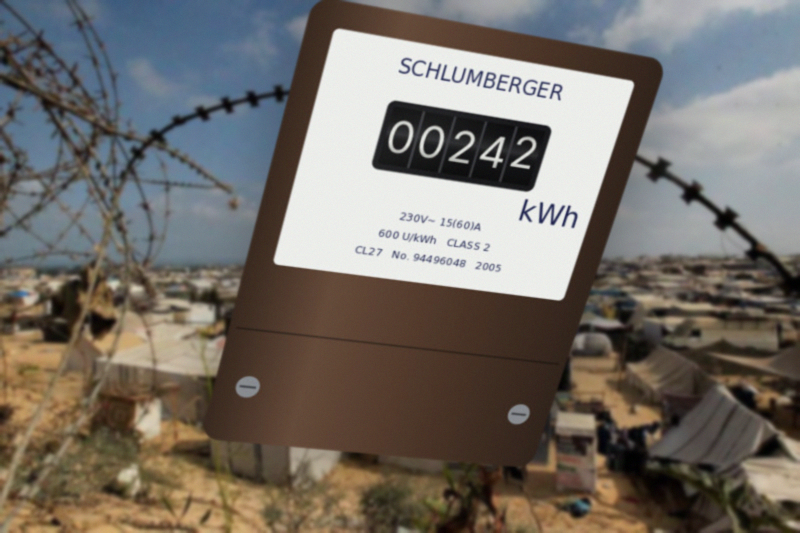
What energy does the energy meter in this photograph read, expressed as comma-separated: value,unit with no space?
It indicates 242,kWh
